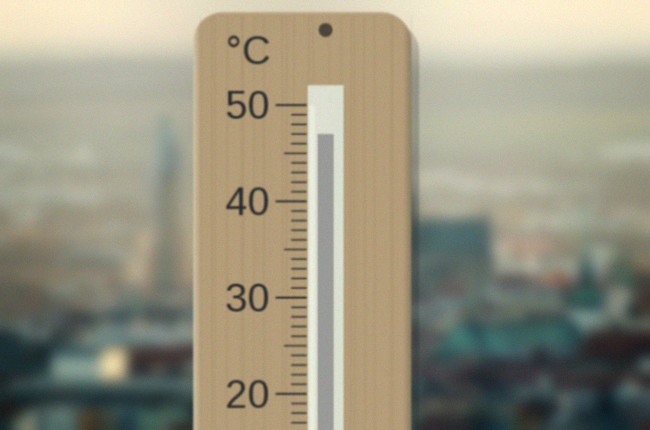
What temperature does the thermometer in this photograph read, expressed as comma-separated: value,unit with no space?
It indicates 47,°C
